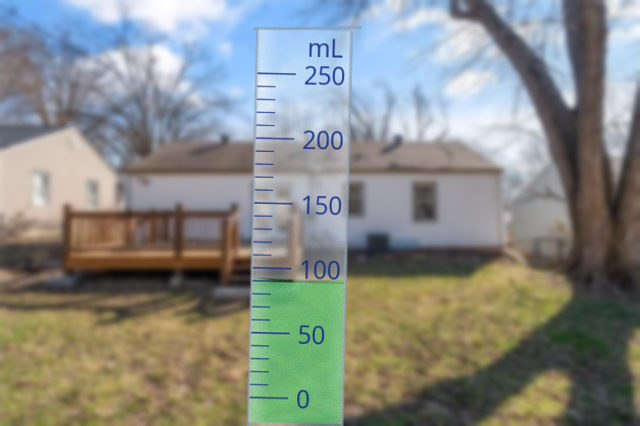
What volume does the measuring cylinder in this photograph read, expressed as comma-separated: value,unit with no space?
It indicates 90,mL
